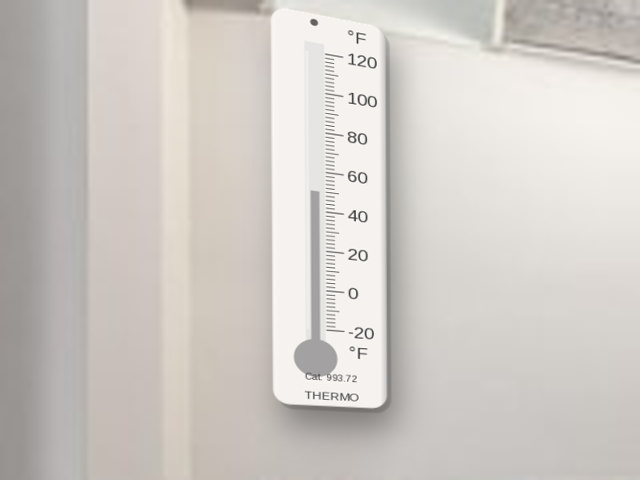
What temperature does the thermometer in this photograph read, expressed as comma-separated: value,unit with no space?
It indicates 50,°F
